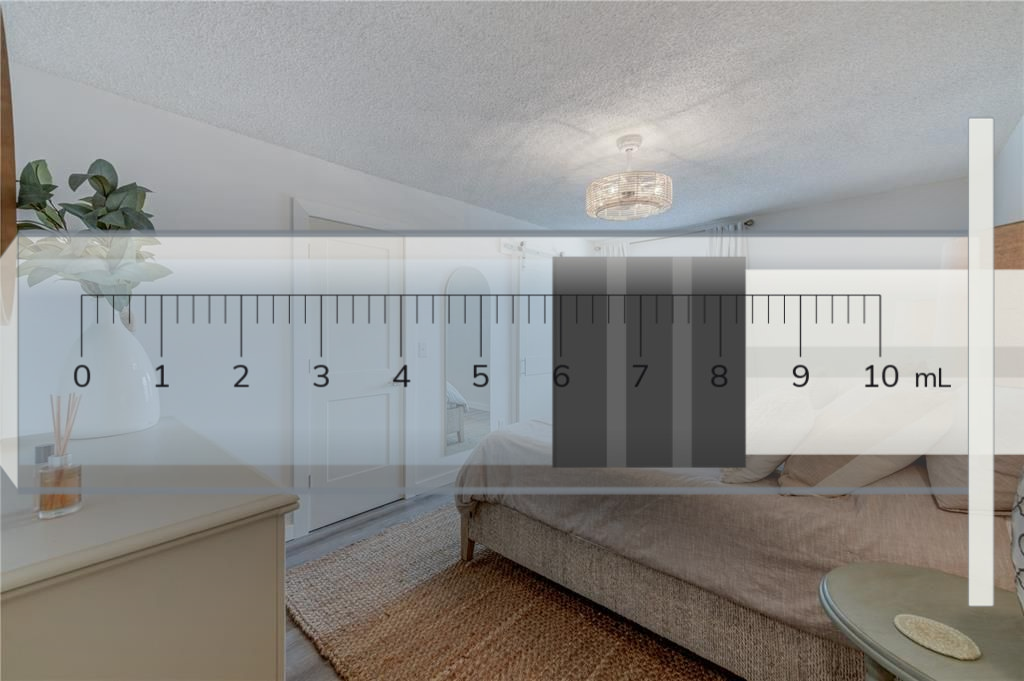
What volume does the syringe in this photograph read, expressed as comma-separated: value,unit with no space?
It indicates 5.9,mL
